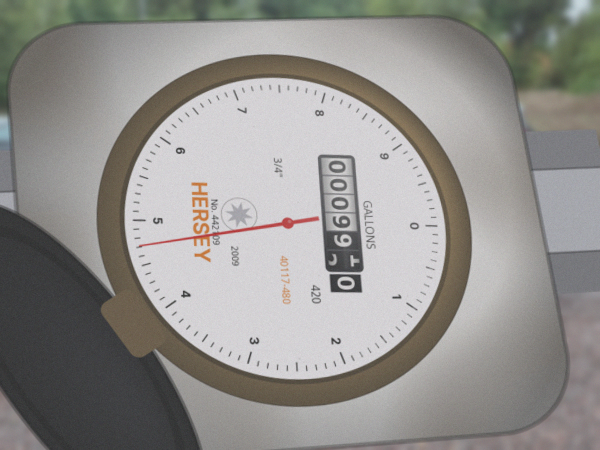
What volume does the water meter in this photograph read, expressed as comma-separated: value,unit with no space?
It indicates 9914.7,gal
